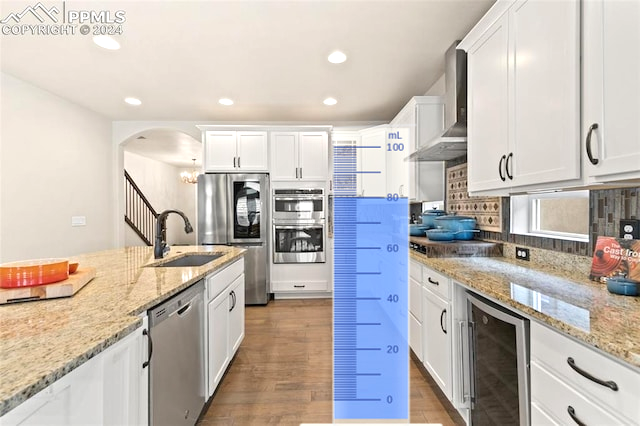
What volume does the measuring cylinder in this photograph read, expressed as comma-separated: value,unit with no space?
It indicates 80,mL
